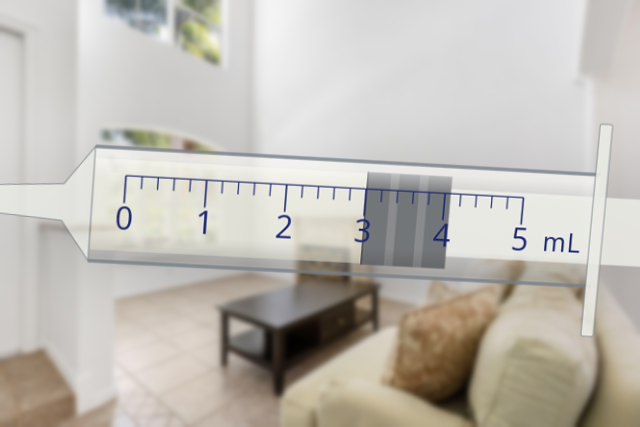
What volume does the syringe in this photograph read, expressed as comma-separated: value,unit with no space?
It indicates 3,mL
